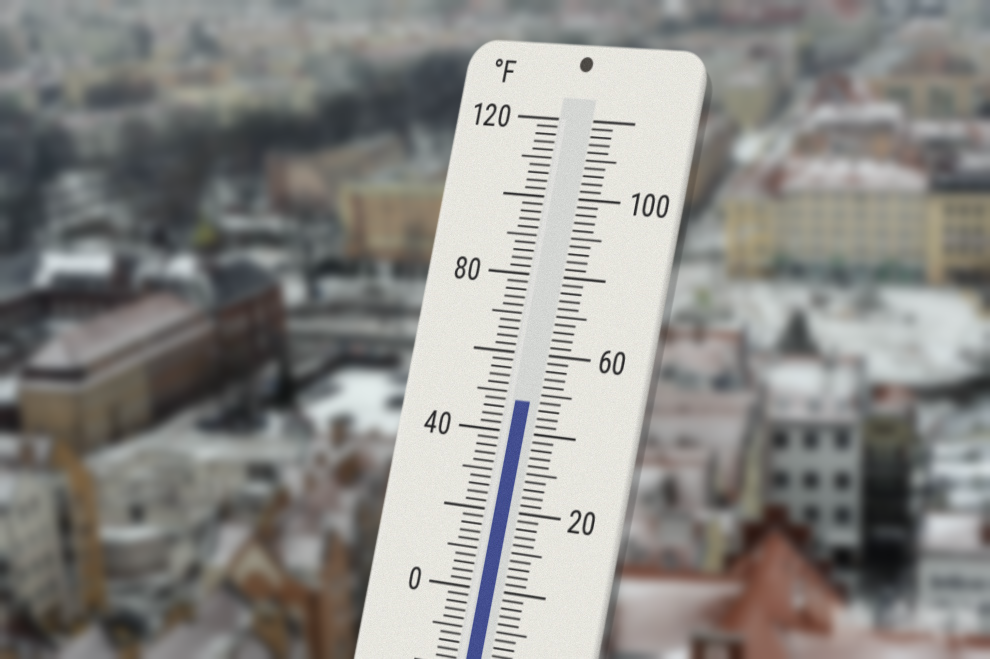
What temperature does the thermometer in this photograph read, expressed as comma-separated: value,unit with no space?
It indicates 48,°F
